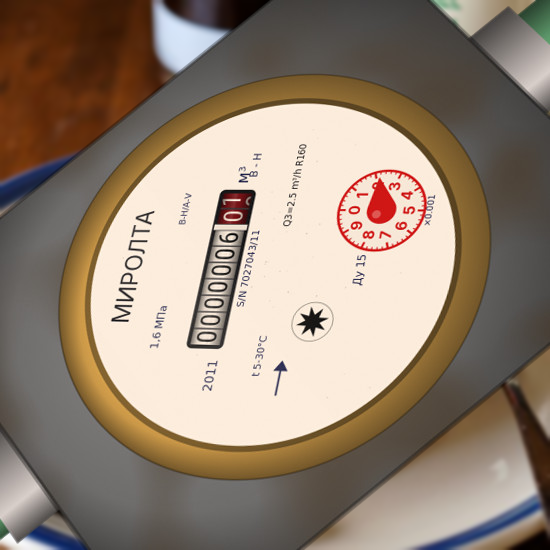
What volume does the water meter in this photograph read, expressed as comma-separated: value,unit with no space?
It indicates 6.012,m³
